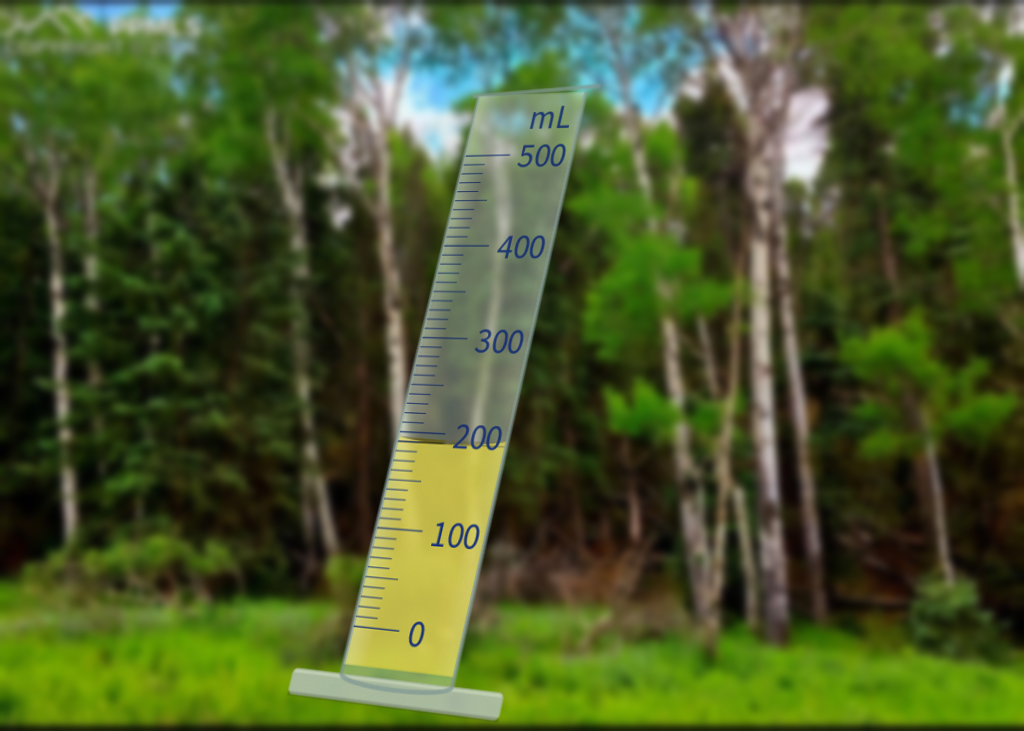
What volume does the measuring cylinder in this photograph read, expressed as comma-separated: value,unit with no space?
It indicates 190,mL
